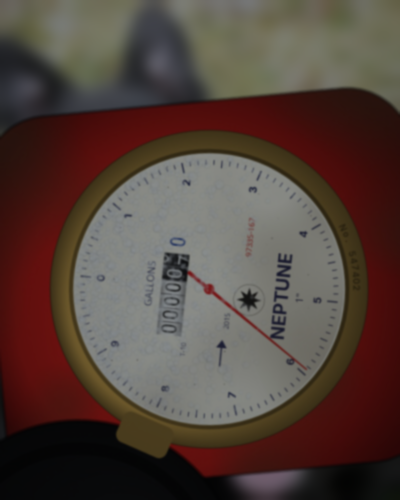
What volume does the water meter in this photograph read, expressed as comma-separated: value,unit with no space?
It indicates 65.9,gal
